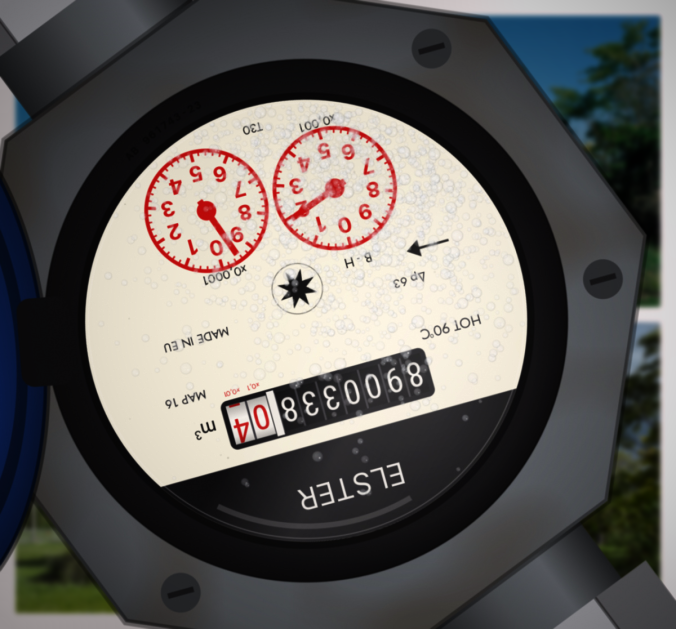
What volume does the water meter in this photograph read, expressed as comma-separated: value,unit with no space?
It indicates 8900338.0419,m³
